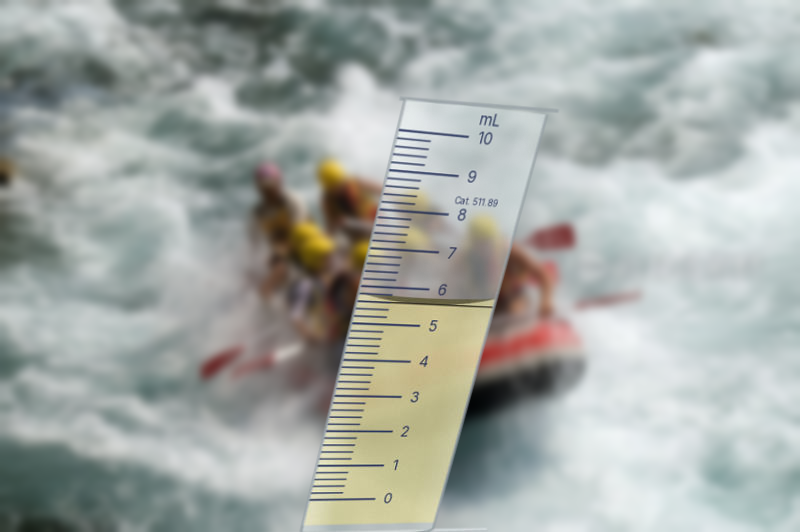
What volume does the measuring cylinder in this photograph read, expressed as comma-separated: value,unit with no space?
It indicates 5.6,mL
